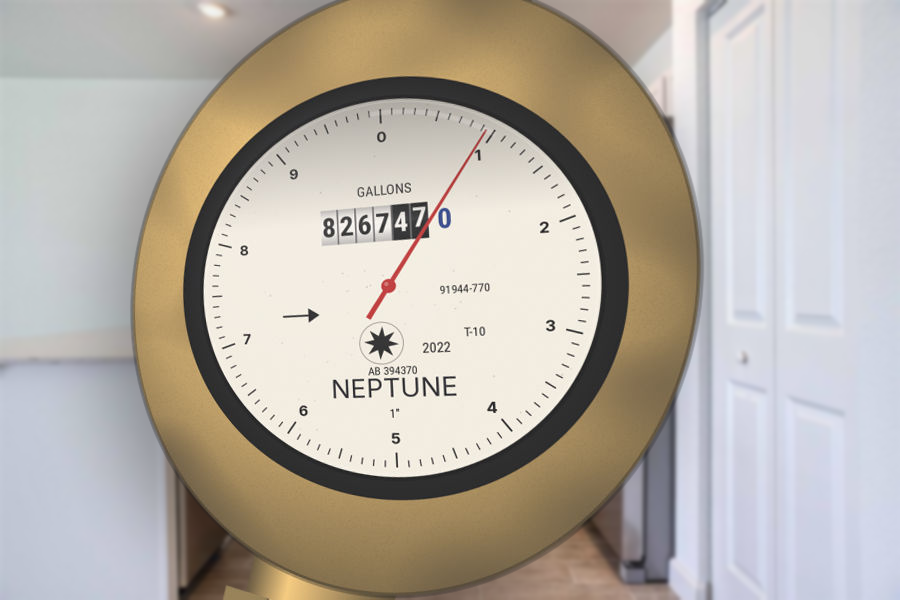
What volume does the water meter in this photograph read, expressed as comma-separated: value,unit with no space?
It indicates 8267470.9,gal
